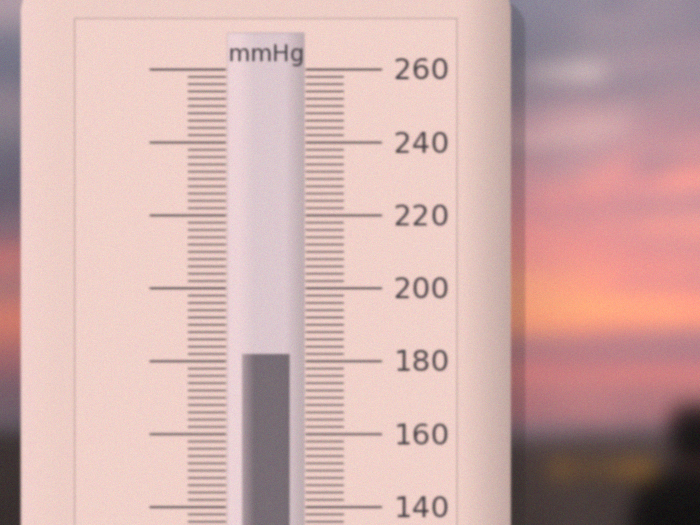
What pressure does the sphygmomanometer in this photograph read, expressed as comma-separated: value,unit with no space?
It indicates 182,mmHg
